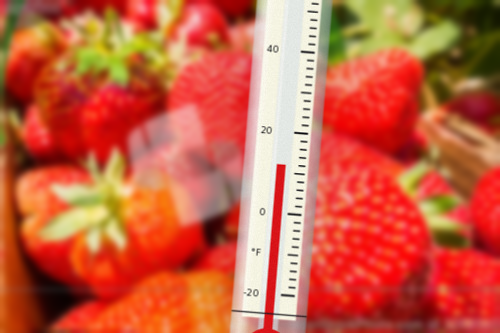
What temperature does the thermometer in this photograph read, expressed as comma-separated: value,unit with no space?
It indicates 12,°F
